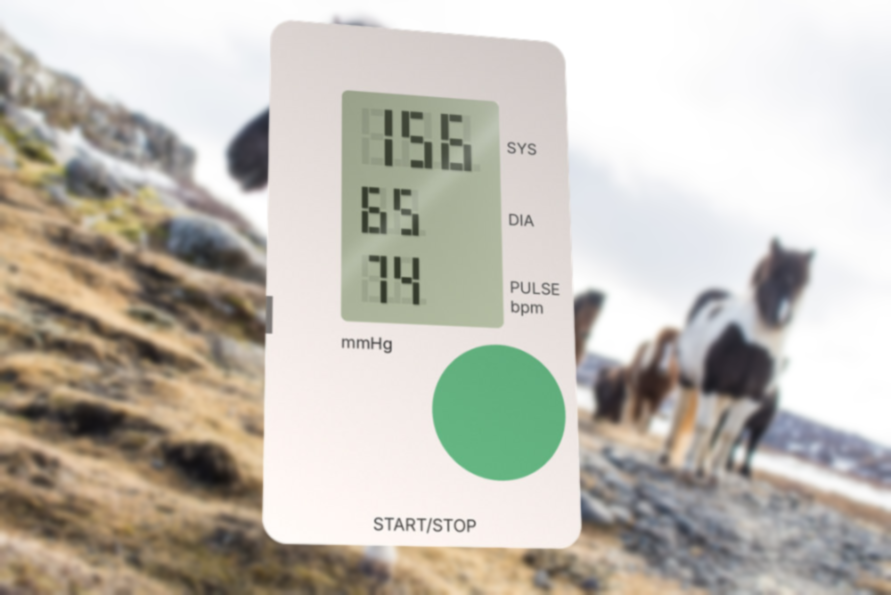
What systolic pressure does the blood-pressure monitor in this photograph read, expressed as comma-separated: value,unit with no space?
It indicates 156,mmHg
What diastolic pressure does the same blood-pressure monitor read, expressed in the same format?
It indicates 65,mmHg
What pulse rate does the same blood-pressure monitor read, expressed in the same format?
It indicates 74,bpm
